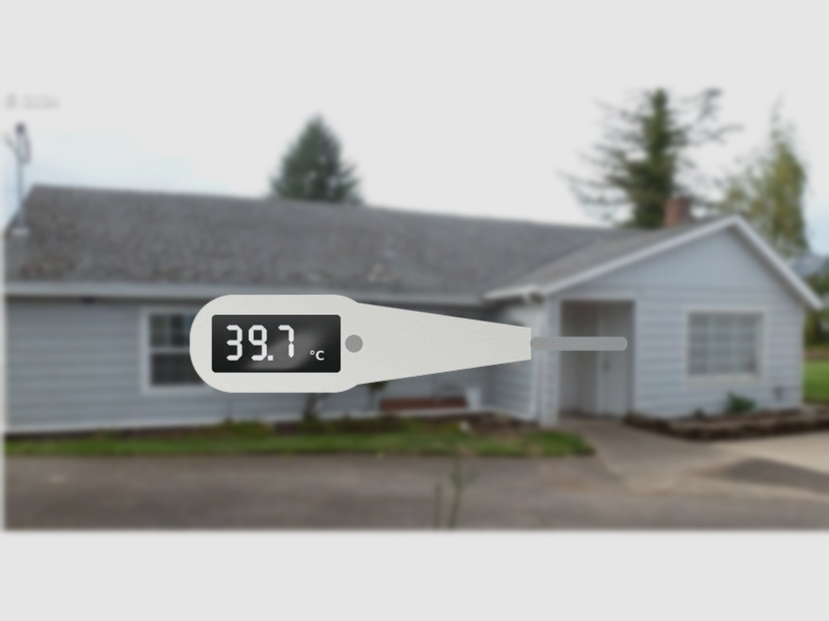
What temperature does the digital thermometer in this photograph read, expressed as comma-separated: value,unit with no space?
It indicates 39.7,°C
